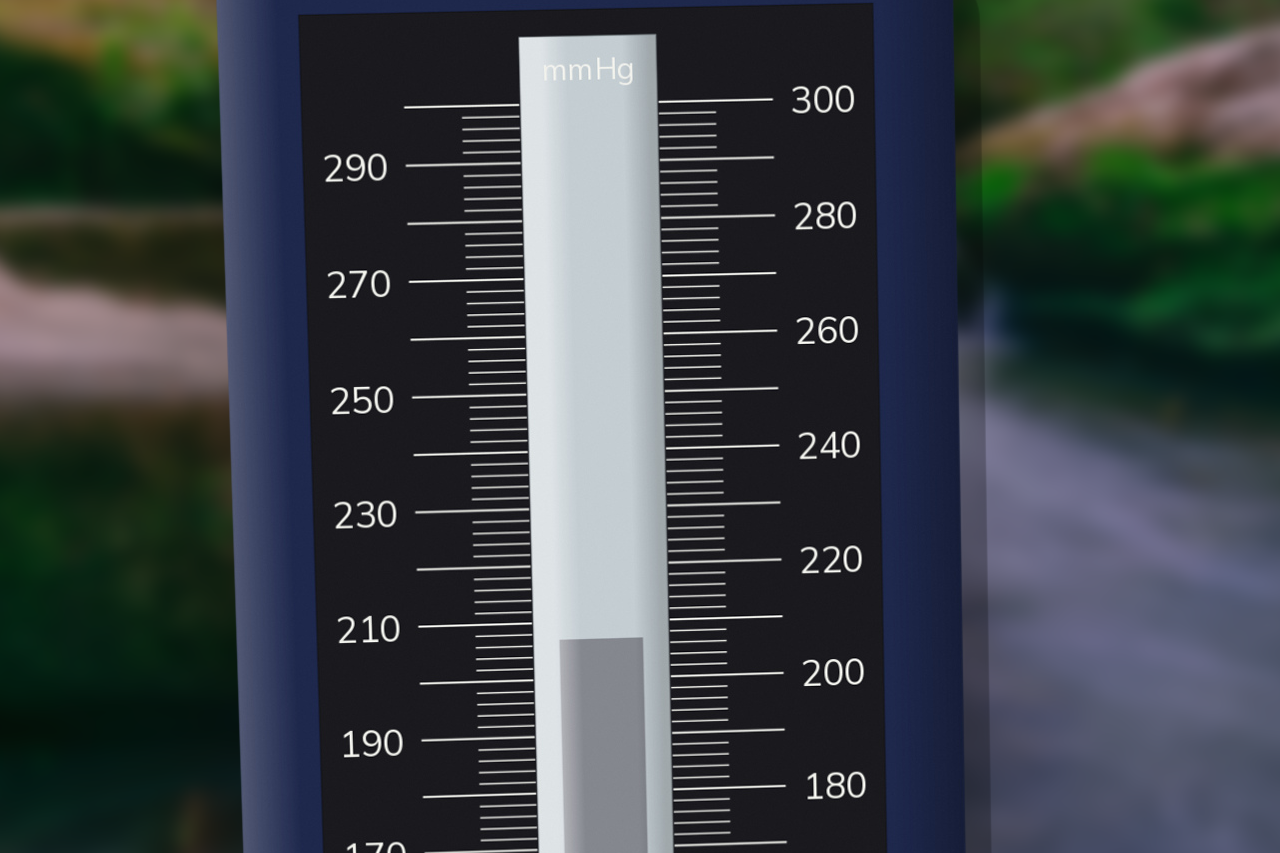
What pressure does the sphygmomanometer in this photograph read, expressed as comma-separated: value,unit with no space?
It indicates 207,mmHg
